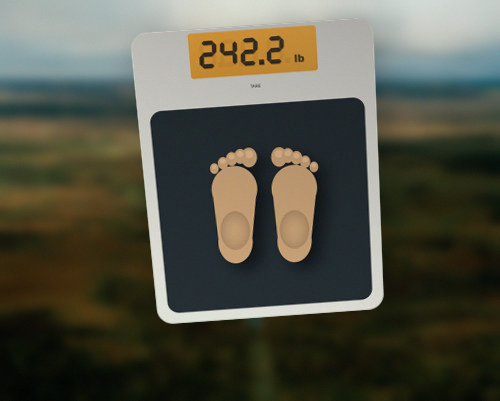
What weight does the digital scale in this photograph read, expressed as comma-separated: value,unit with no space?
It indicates 242.2,lb
